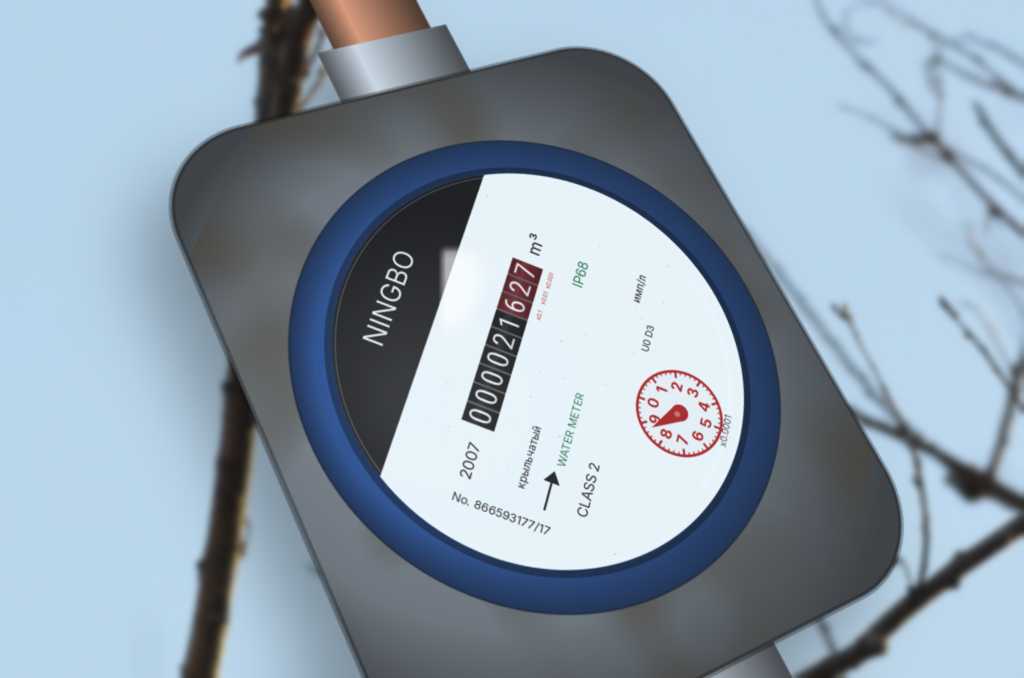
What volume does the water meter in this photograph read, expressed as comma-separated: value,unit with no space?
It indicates 21.6278,m³
